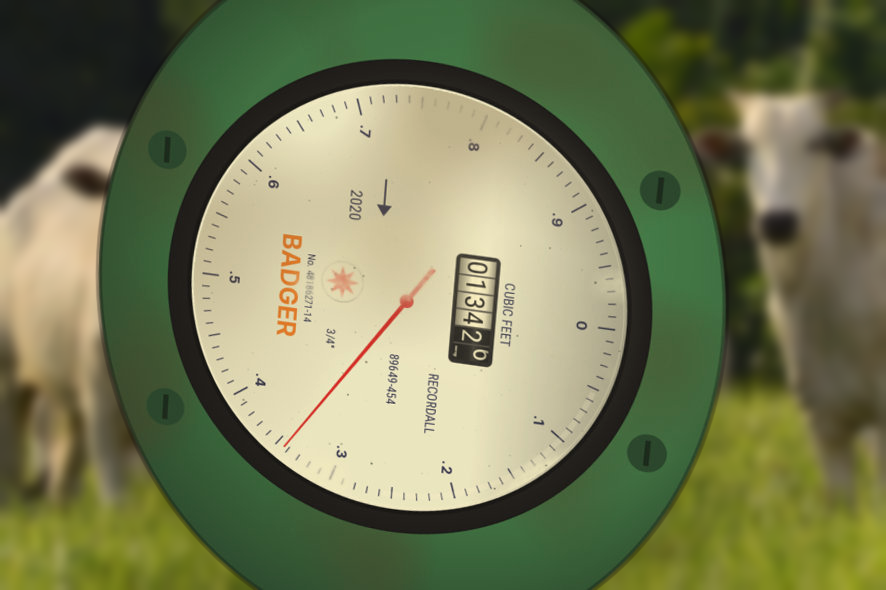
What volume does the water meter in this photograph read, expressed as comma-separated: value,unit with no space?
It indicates 13426.34,ft³
